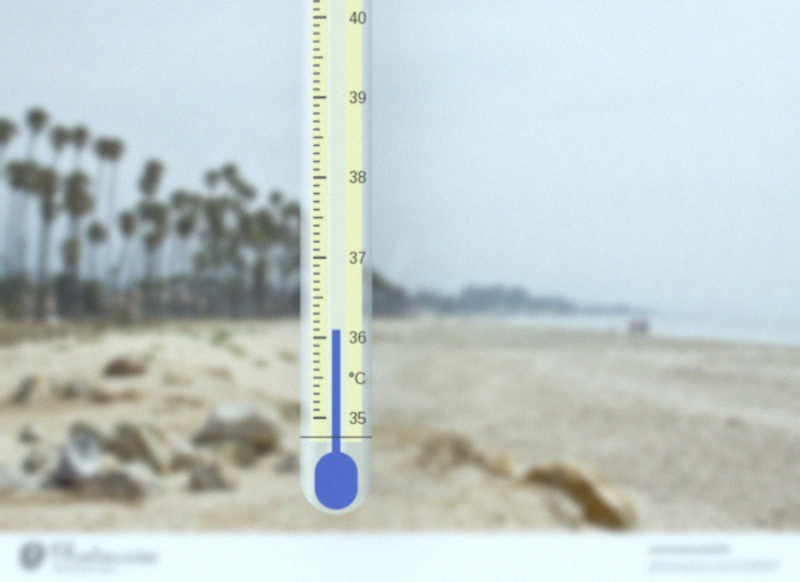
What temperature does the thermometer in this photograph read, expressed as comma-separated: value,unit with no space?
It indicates 36.1,°C
